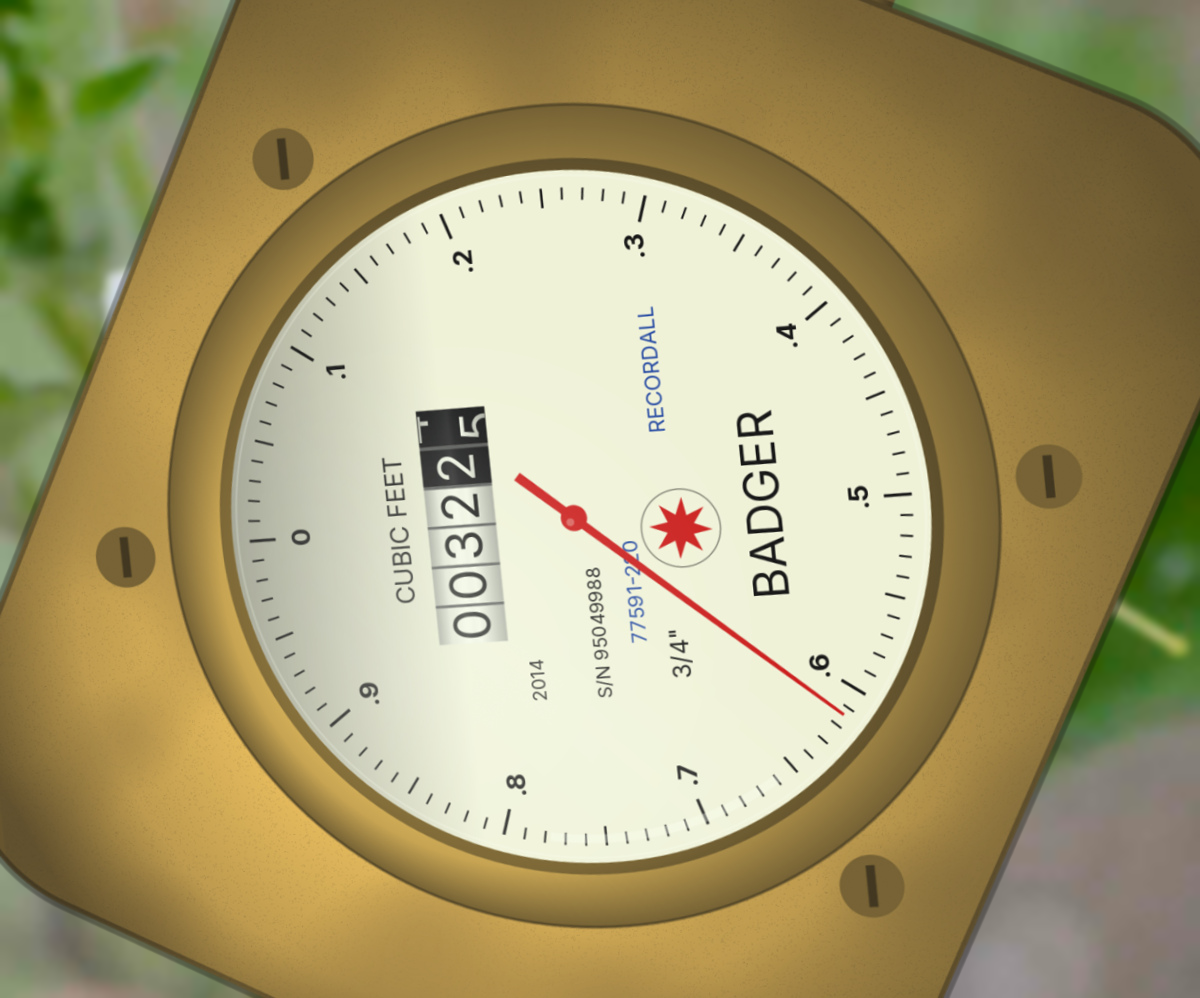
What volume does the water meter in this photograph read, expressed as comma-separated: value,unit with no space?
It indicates 3224.61,ft³
